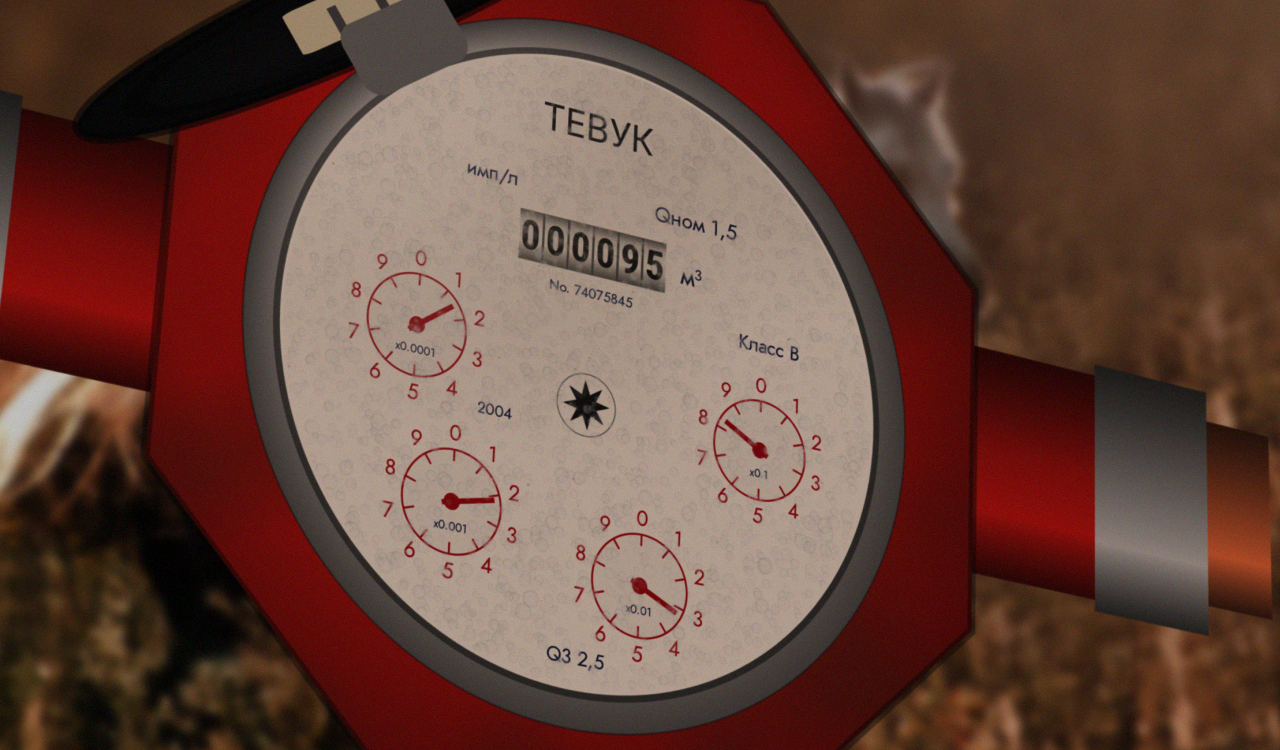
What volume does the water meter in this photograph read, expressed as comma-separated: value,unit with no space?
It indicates 95.8321,m³
